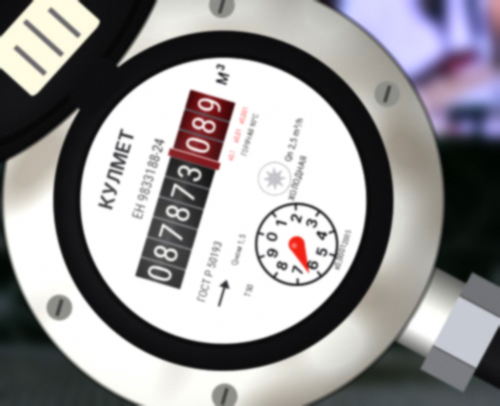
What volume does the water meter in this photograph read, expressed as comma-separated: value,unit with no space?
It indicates 87873.0896,m³
